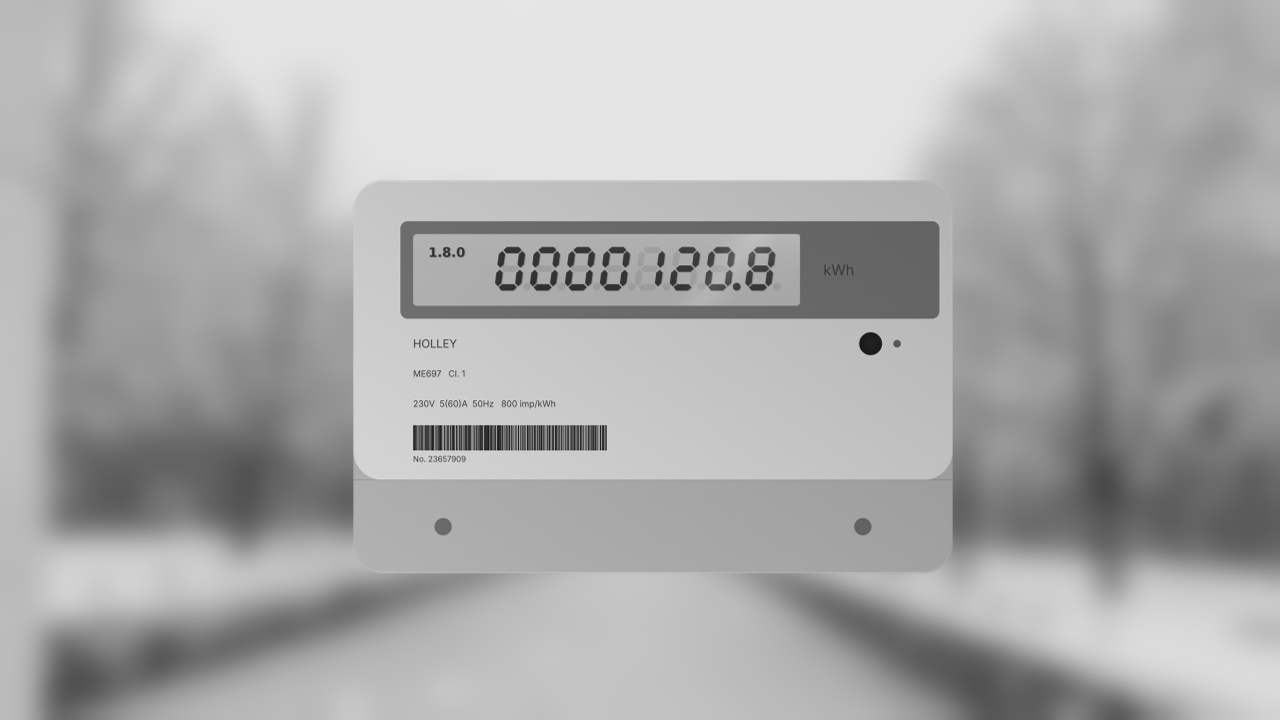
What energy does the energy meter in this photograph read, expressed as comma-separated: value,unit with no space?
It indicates 120.8,kWh
